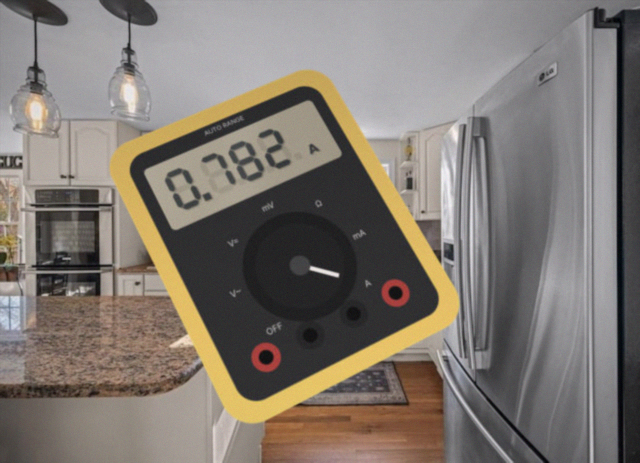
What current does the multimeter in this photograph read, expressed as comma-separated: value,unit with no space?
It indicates 0.782,A
